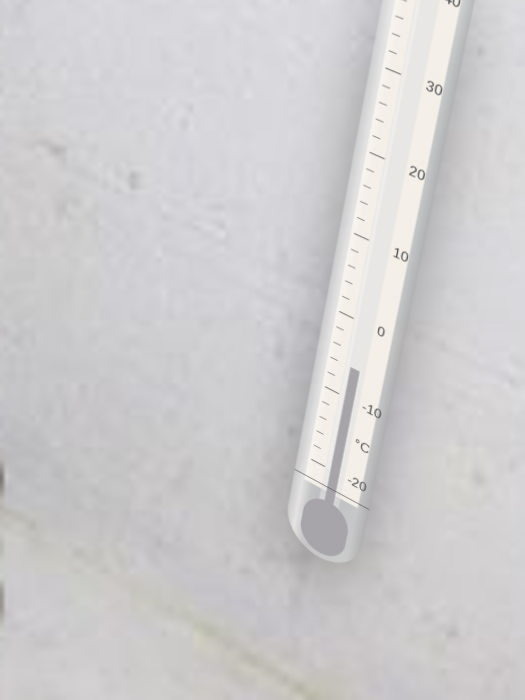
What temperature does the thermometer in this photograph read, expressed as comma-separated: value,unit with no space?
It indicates -6,°C
